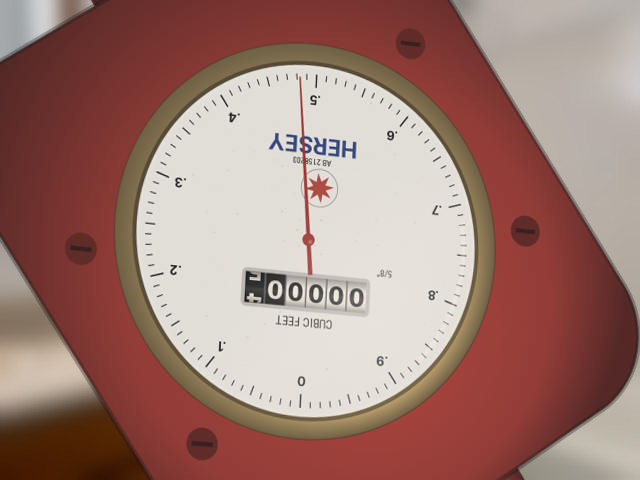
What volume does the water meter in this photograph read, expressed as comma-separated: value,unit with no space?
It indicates 4.48,ft³
